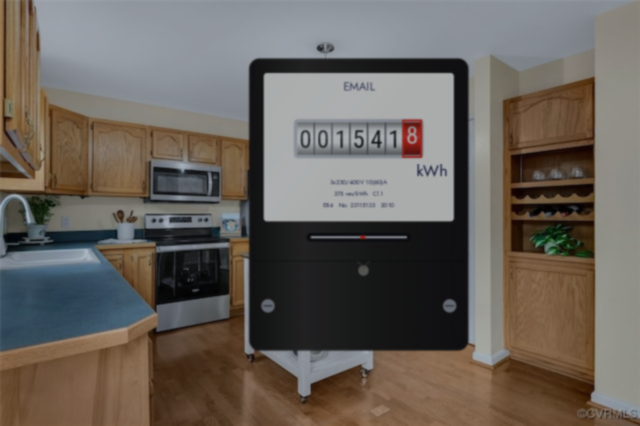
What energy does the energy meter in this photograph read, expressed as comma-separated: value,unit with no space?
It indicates 1541.8,kWh
